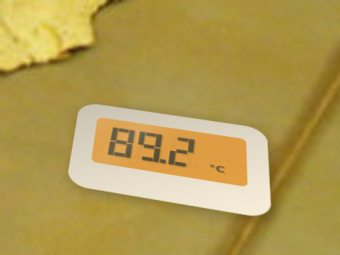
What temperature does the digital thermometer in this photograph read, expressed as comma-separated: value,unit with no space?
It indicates 89.2,°C
